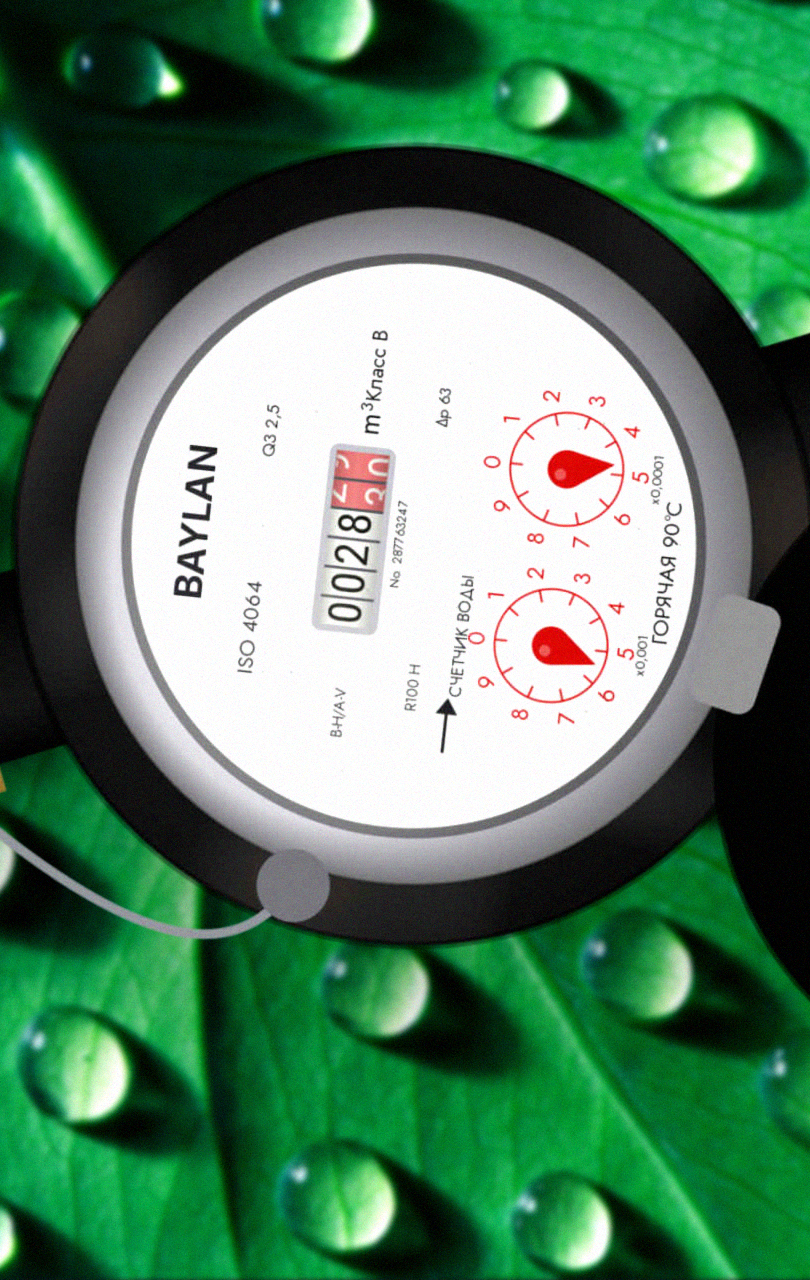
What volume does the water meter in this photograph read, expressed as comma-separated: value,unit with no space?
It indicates 28.2954,m³
